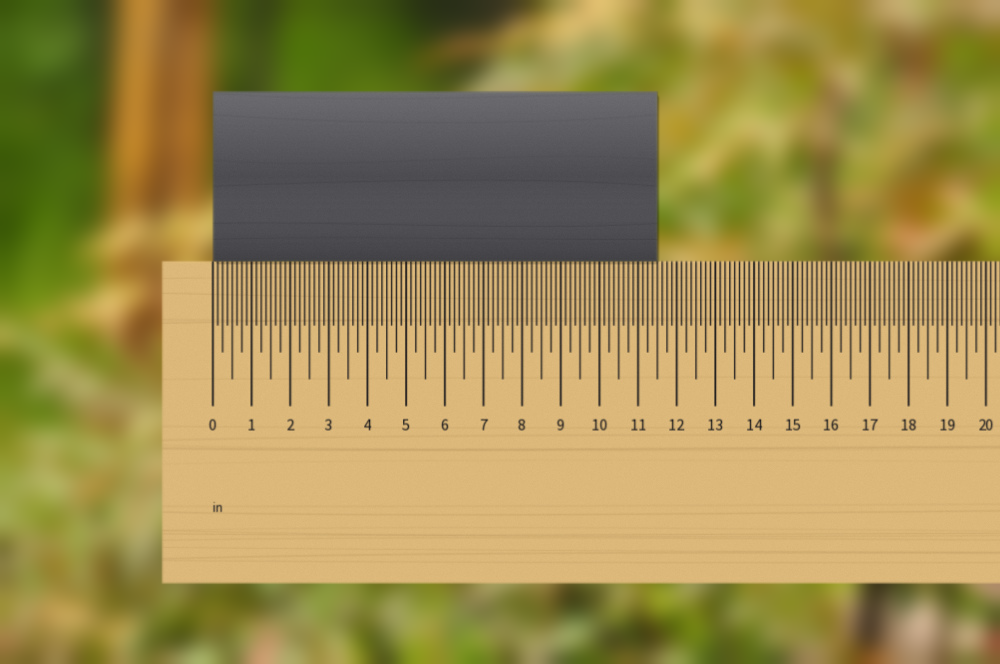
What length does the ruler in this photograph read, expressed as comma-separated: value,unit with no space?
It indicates 11.5,in
